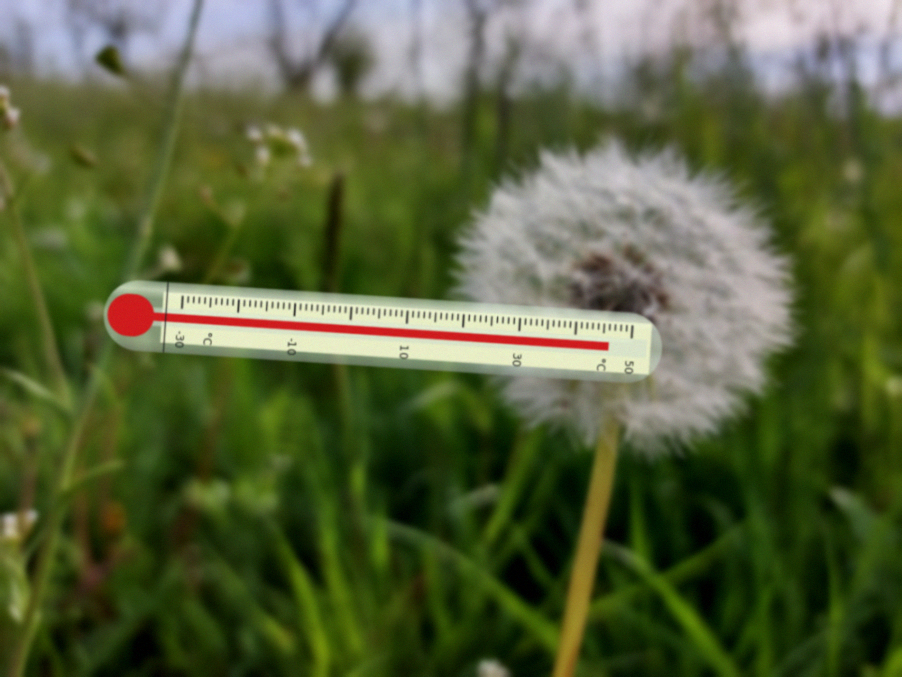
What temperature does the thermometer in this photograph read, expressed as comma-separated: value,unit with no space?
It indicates 46,°C
